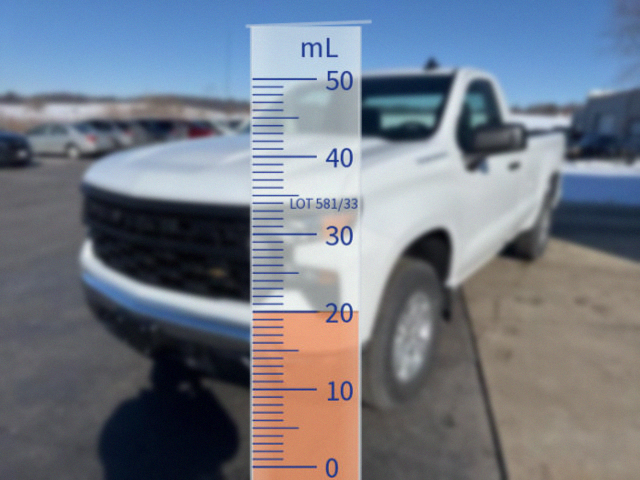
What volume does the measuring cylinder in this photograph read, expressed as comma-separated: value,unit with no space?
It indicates 20,mL
